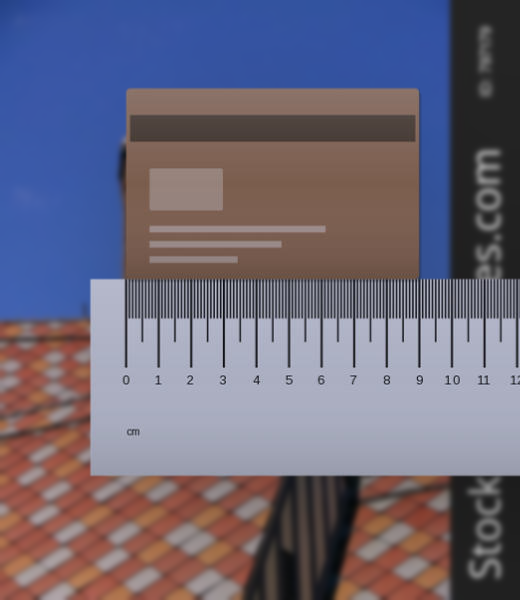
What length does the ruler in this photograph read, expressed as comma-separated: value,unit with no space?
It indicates 9,cm
